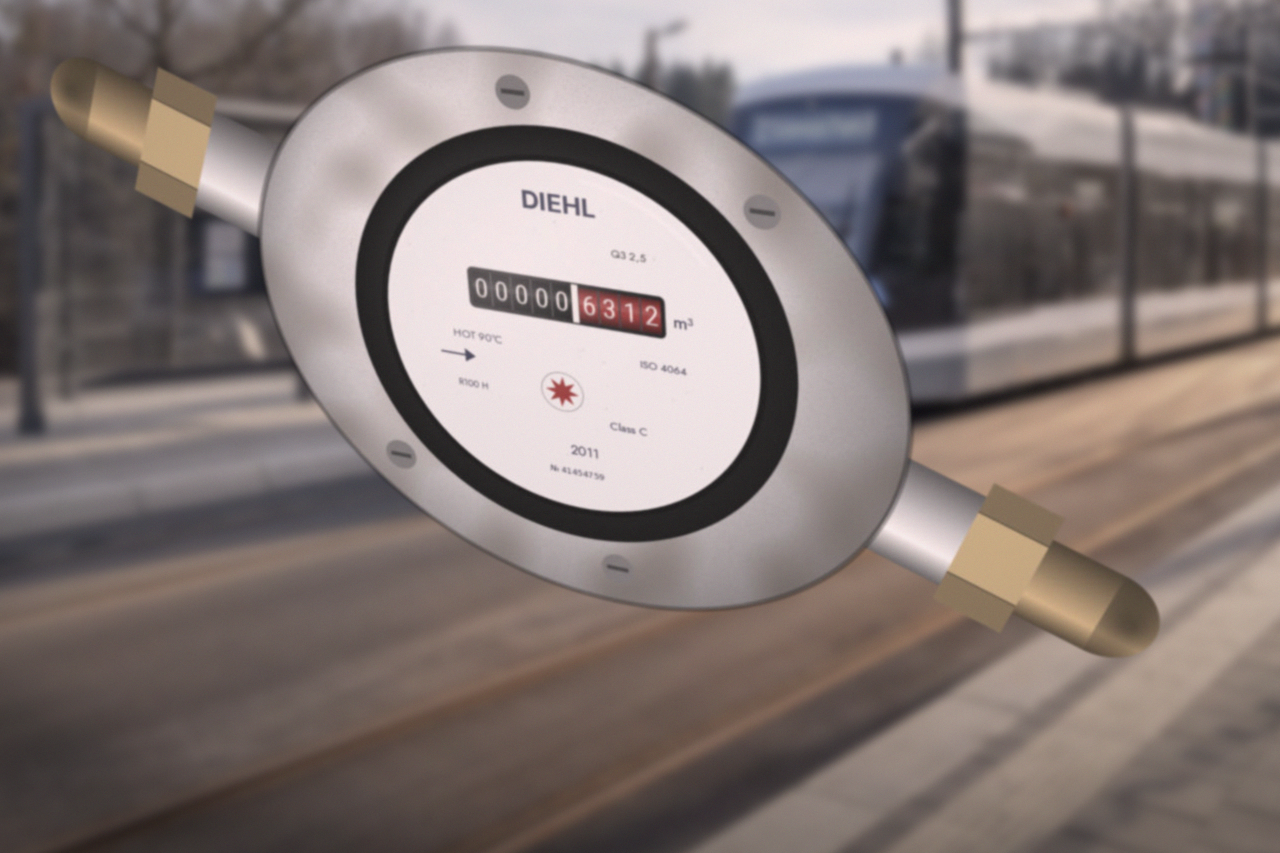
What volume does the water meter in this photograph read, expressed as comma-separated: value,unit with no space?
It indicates 0.6312,m³
